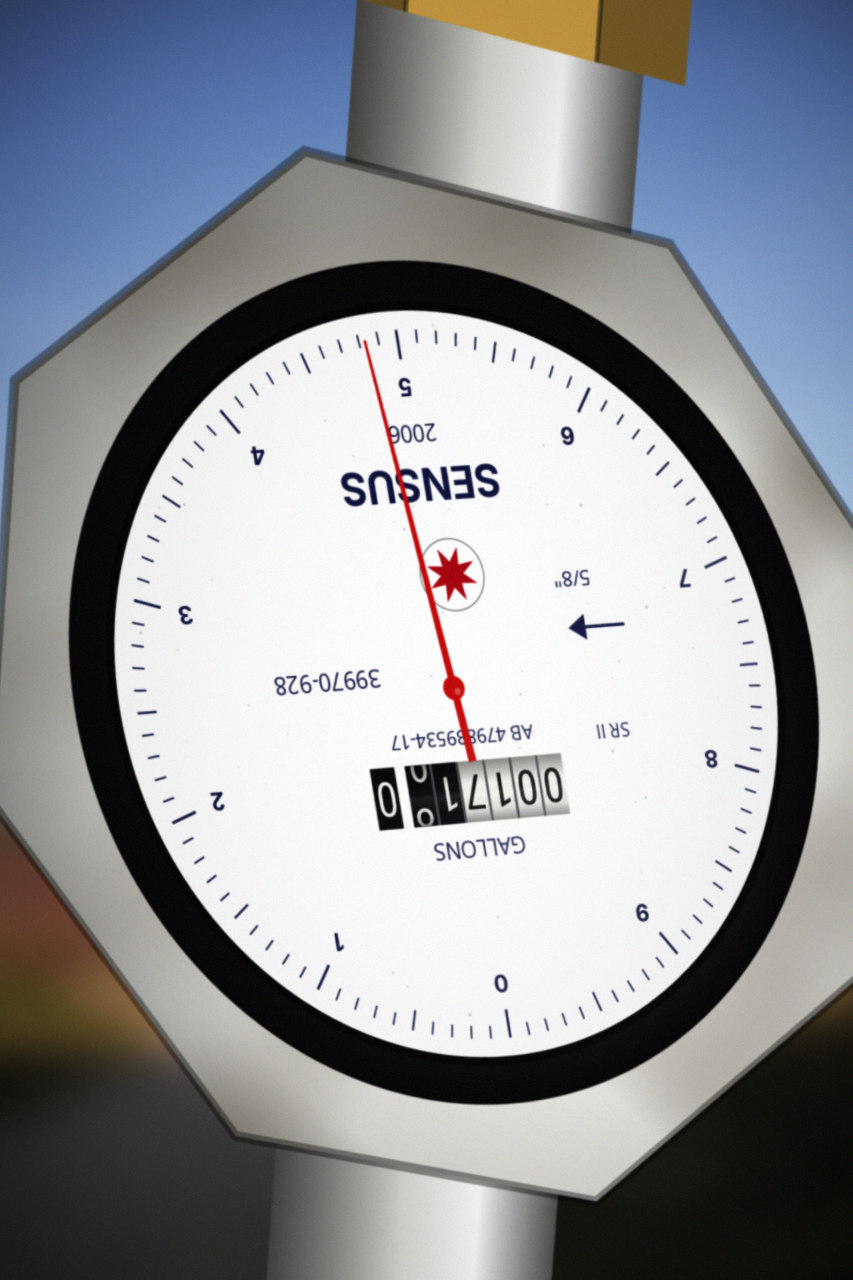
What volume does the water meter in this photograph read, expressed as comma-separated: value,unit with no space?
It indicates 17184.8,gal
